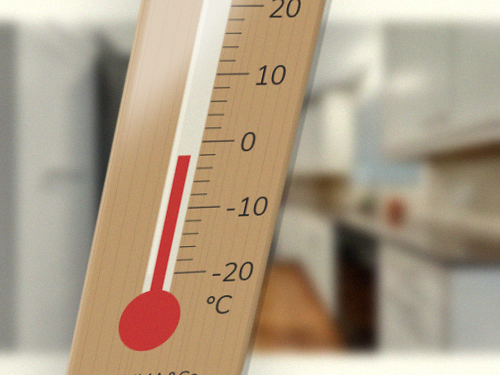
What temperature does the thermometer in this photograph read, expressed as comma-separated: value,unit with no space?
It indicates -2,°C
